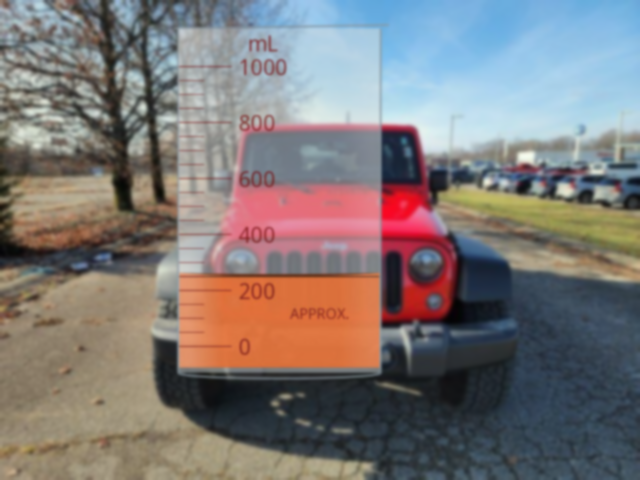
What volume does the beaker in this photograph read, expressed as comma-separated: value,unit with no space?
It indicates 250,mL
